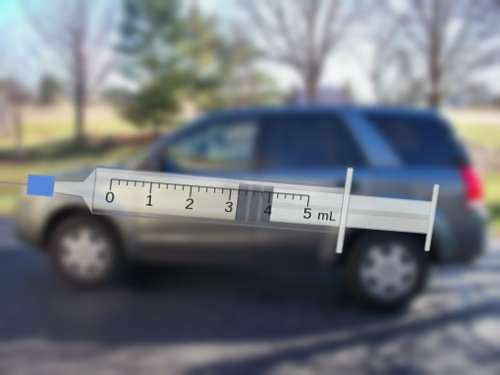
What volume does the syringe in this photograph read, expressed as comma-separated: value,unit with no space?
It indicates 3.2,mL
